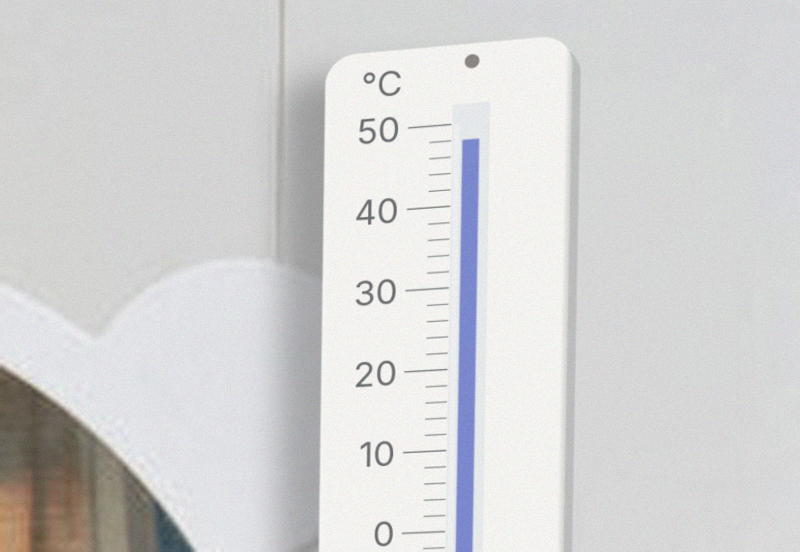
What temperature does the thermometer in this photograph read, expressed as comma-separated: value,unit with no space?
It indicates 48,°C
